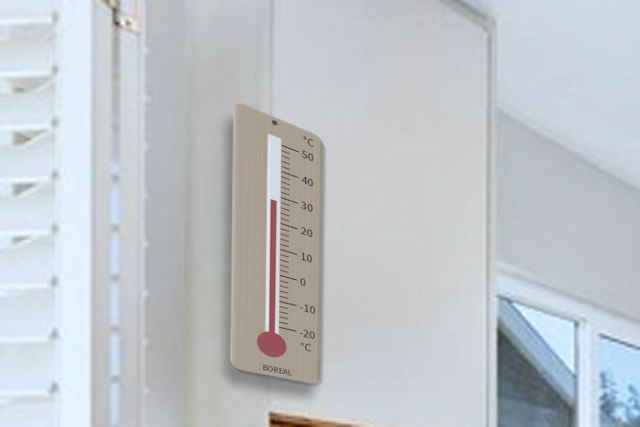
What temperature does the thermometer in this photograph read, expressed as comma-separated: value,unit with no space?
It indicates 28,°C
